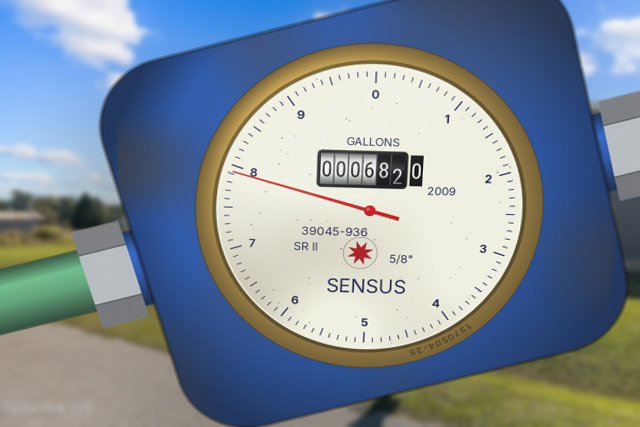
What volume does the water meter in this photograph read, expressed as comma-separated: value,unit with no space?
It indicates 6817.9,gal
